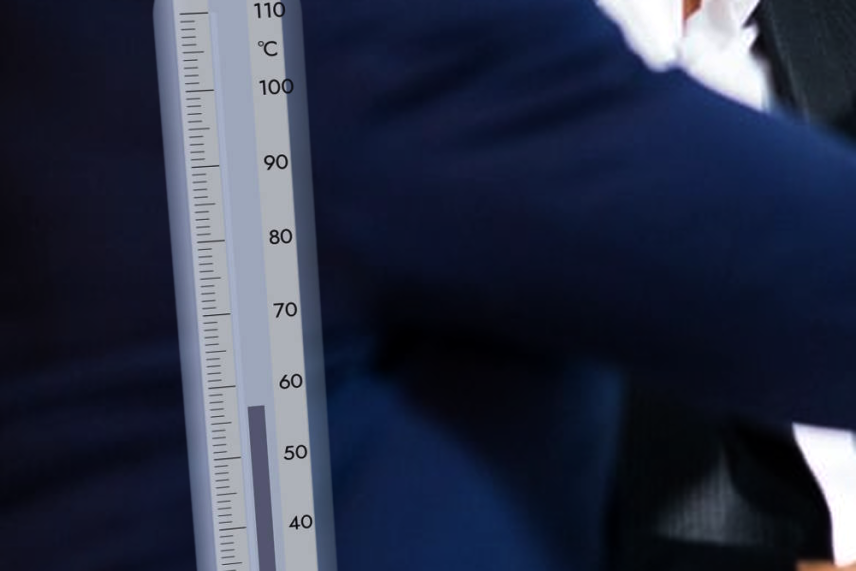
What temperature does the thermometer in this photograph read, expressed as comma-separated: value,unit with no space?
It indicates 57,°C
